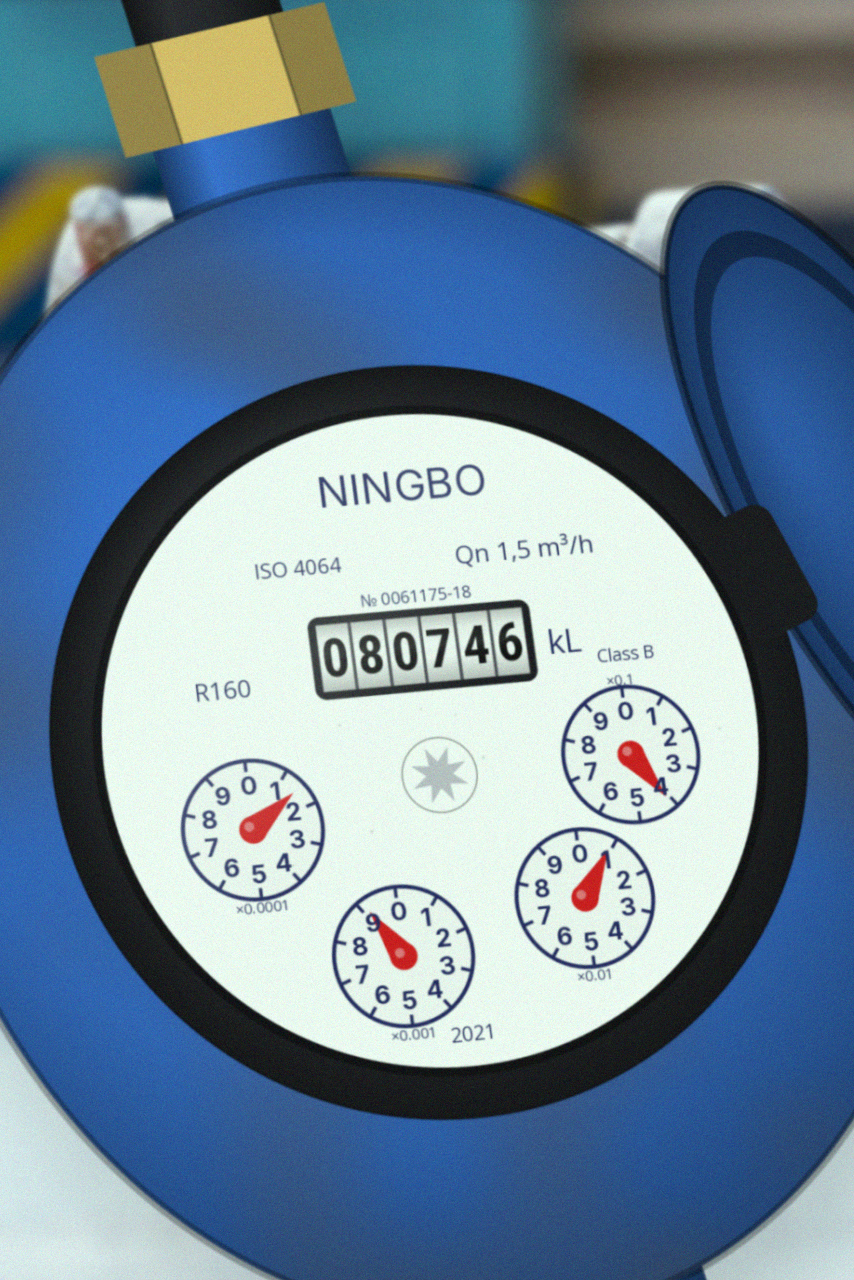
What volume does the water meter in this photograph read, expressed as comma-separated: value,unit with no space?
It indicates 80746.4091,kL
